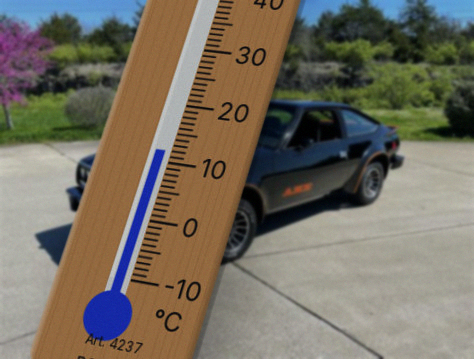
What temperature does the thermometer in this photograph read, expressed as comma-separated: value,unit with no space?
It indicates 12,°C
